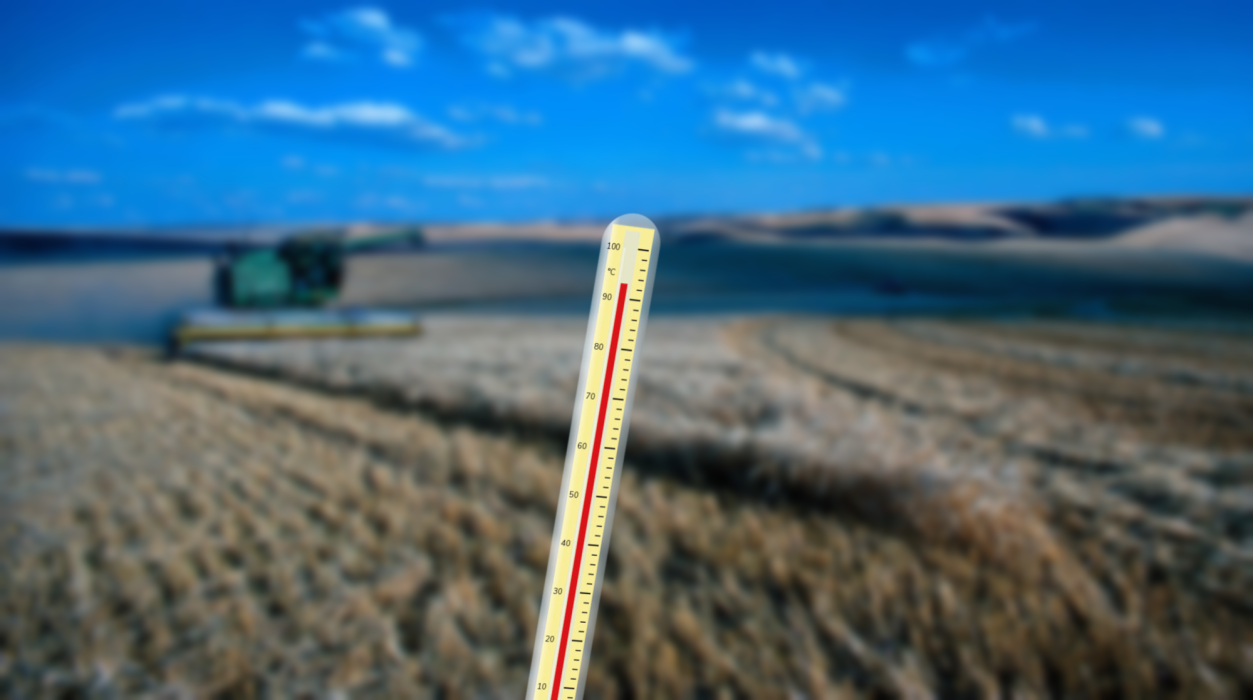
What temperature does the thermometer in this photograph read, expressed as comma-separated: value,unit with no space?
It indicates 93,°C
